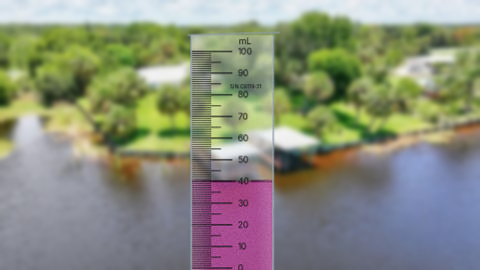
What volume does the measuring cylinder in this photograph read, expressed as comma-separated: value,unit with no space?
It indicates 40,mL
